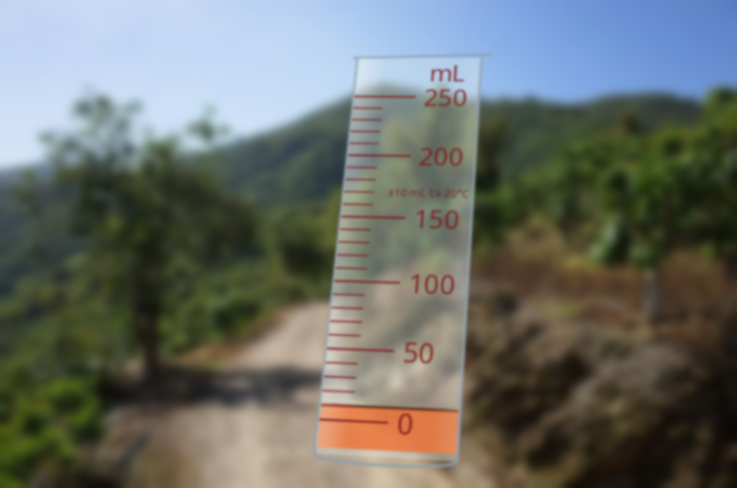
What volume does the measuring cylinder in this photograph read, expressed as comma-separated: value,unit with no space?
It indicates 10,mL
